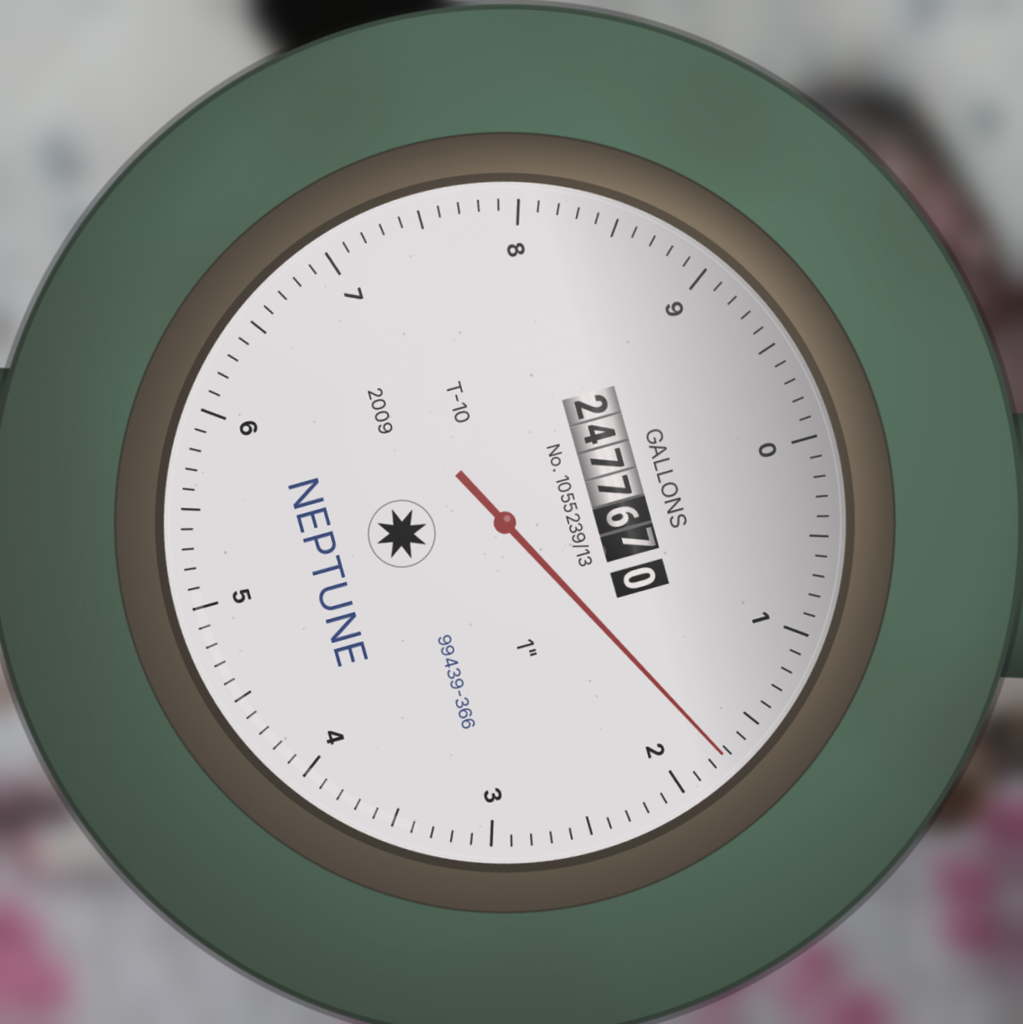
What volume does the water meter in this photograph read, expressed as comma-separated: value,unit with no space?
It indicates 2477671.7,gal
